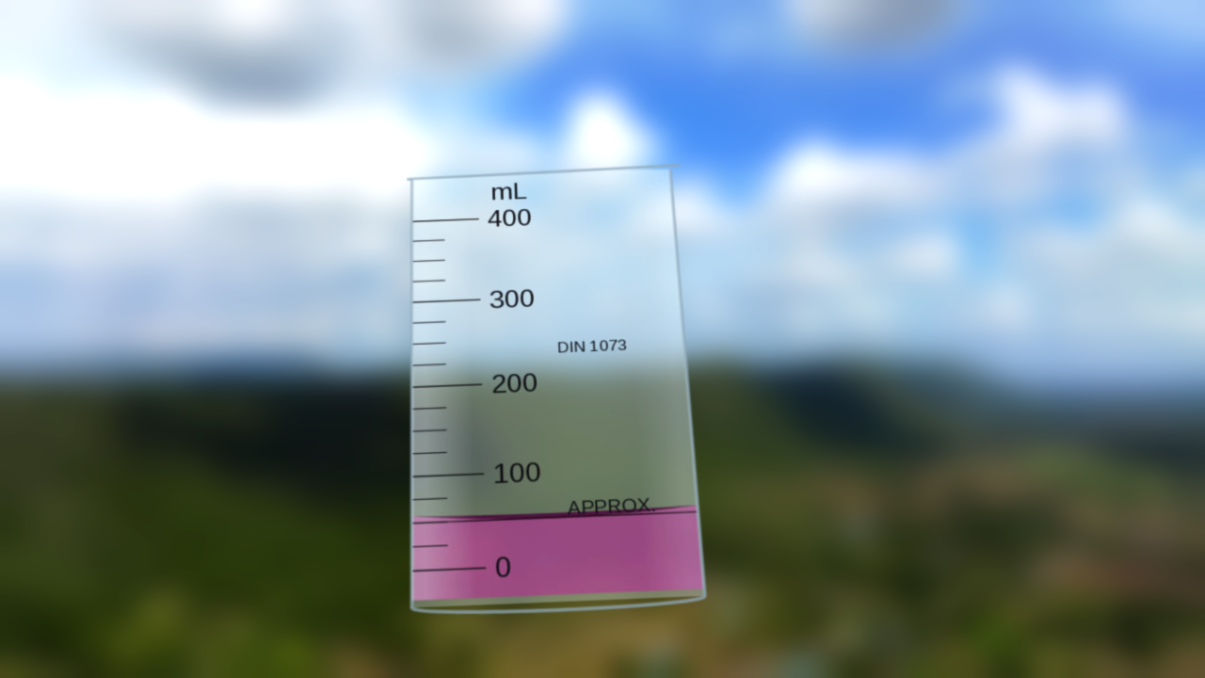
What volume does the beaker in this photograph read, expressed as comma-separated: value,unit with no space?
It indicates 50,mL
